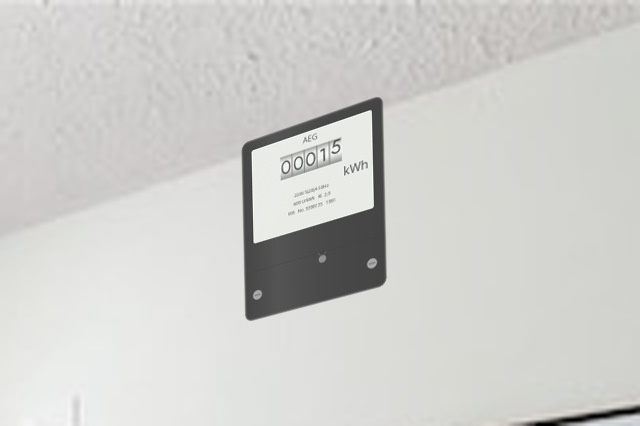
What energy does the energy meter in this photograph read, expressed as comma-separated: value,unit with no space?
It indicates 15,kWh
